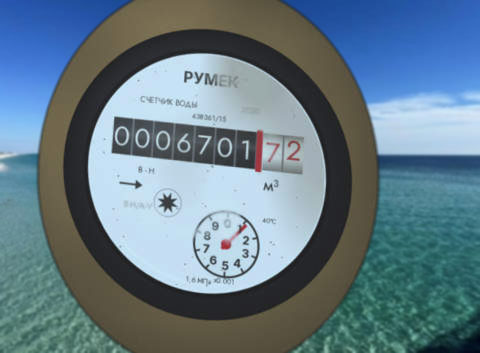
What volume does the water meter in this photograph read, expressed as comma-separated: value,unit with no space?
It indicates 6701.721,m³
